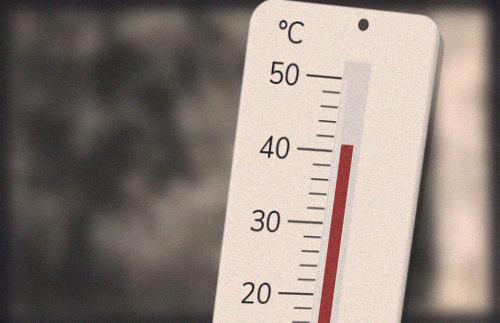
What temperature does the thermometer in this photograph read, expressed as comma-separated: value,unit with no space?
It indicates 41,°C
